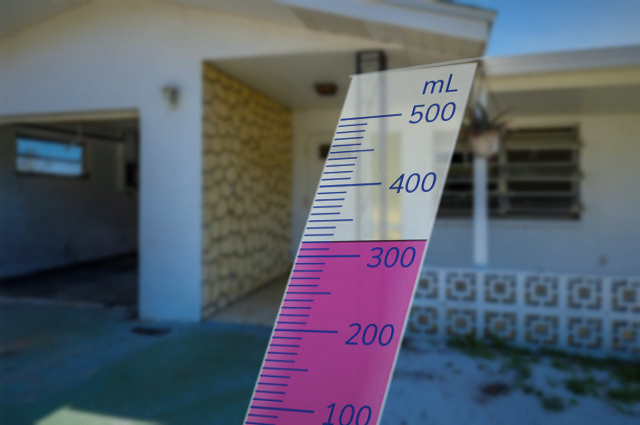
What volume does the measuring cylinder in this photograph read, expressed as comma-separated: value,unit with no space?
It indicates 320,mL
